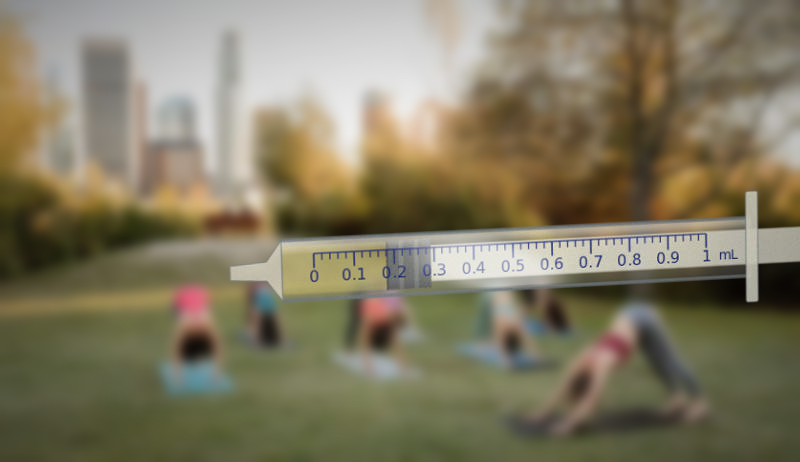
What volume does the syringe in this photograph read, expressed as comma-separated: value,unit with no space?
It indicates 0.18,mL
